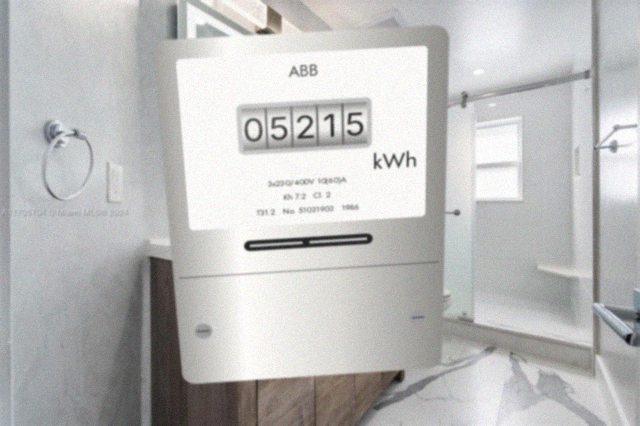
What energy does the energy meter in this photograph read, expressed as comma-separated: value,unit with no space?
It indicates 5215,kWh
